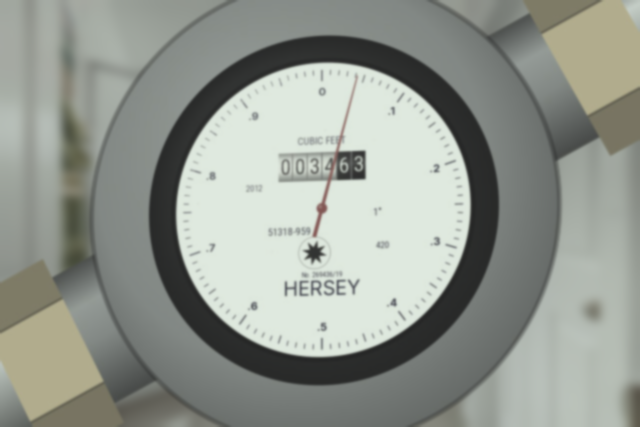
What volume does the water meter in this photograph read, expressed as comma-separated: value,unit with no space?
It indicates 3463.04,ft³
